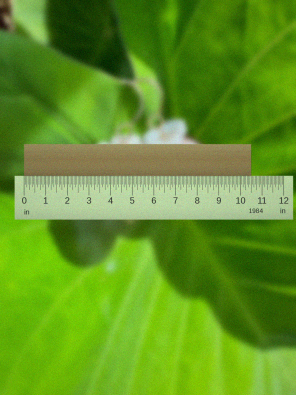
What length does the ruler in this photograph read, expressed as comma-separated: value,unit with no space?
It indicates 10.5,in
